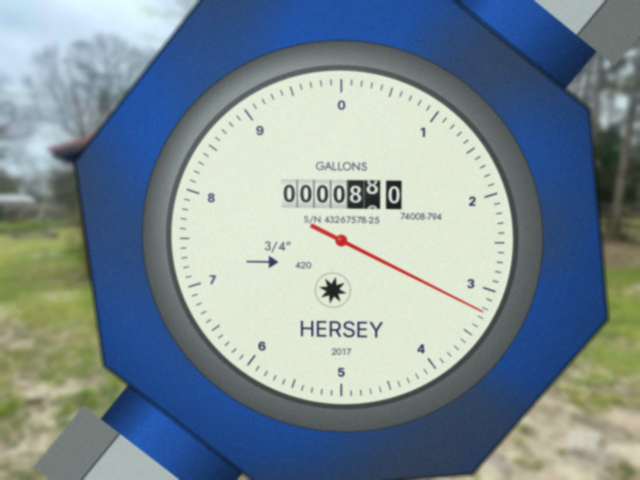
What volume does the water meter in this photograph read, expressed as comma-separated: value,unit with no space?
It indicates 883.2,gal
